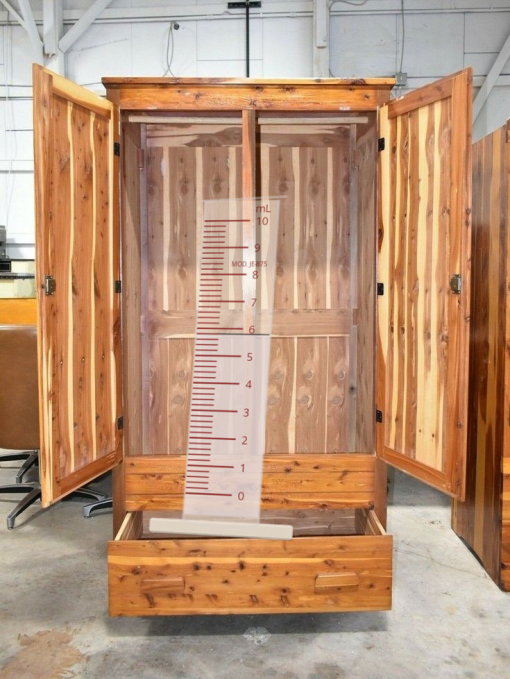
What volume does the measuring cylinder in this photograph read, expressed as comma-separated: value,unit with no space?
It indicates 5.8,mL
